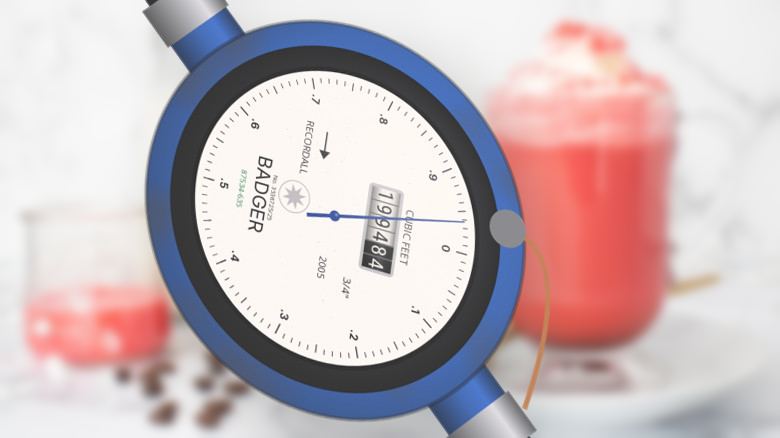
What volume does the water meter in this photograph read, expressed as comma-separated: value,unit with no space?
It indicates 199483.96,ft³
